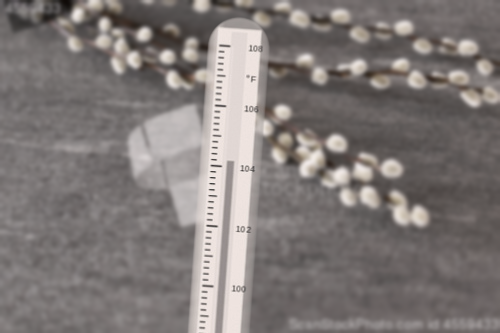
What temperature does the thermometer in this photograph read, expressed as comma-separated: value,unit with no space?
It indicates 104.2,°F
